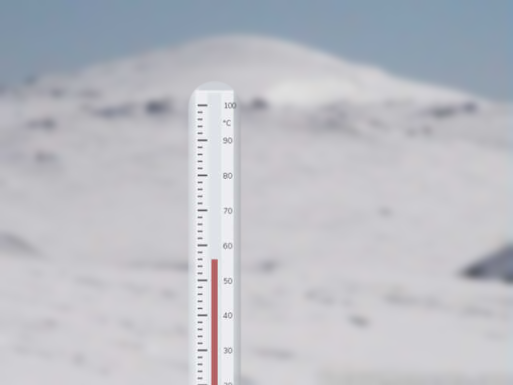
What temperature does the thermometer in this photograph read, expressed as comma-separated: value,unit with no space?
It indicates 56,°C
